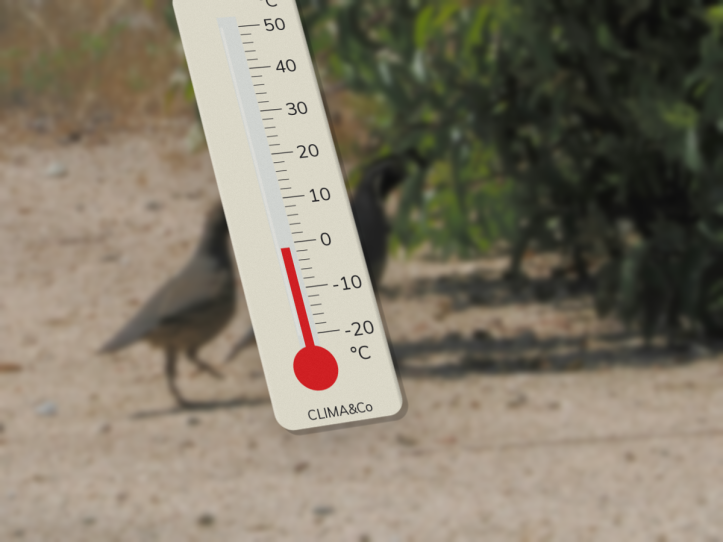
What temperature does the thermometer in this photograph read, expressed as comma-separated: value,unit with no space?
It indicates -1,°C
